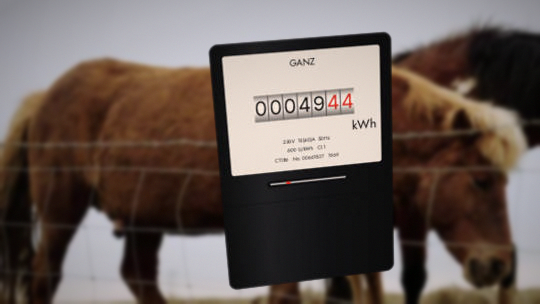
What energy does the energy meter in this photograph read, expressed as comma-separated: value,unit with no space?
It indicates 49.44,kWh
